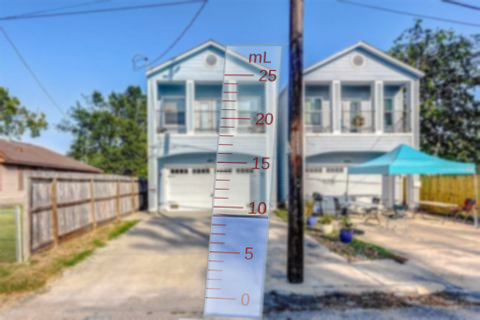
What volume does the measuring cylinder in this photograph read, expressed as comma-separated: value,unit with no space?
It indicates 9,mL
